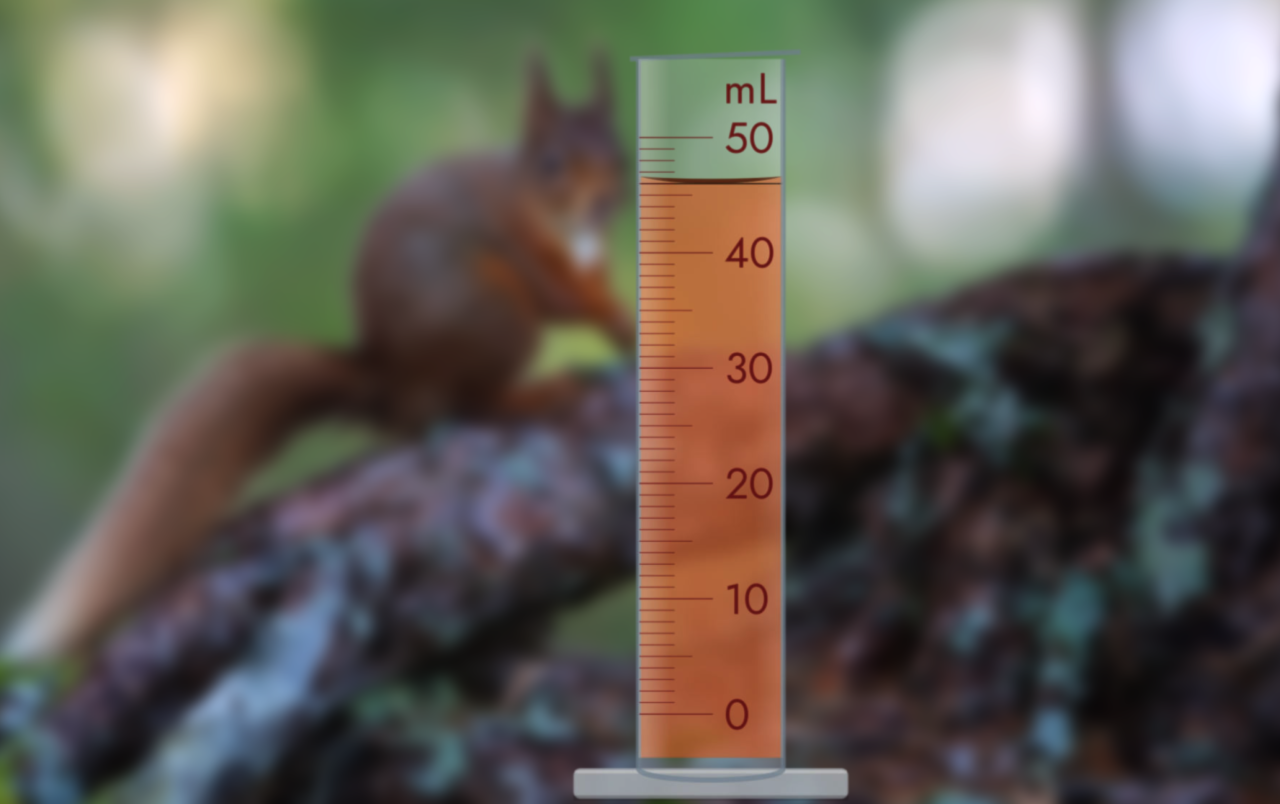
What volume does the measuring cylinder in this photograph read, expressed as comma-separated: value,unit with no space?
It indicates 46,mL
